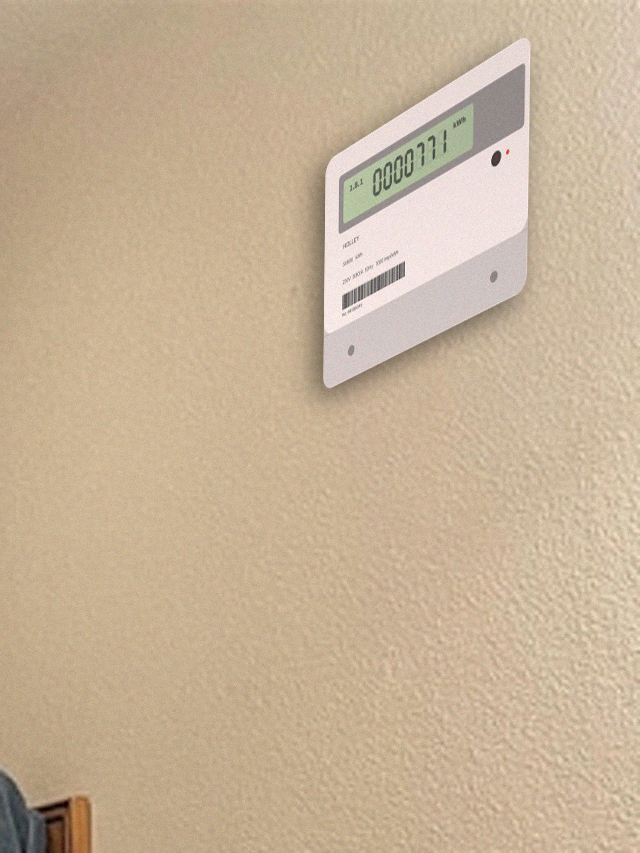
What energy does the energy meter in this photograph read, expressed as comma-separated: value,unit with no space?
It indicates 771,kWh
